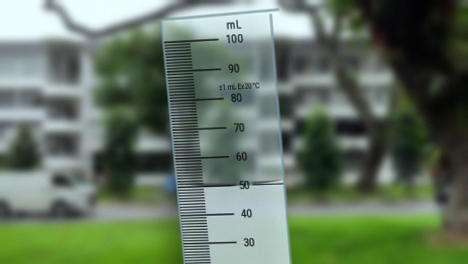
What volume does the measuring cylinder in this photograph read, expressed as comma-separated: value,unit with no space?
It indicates 50,mL
